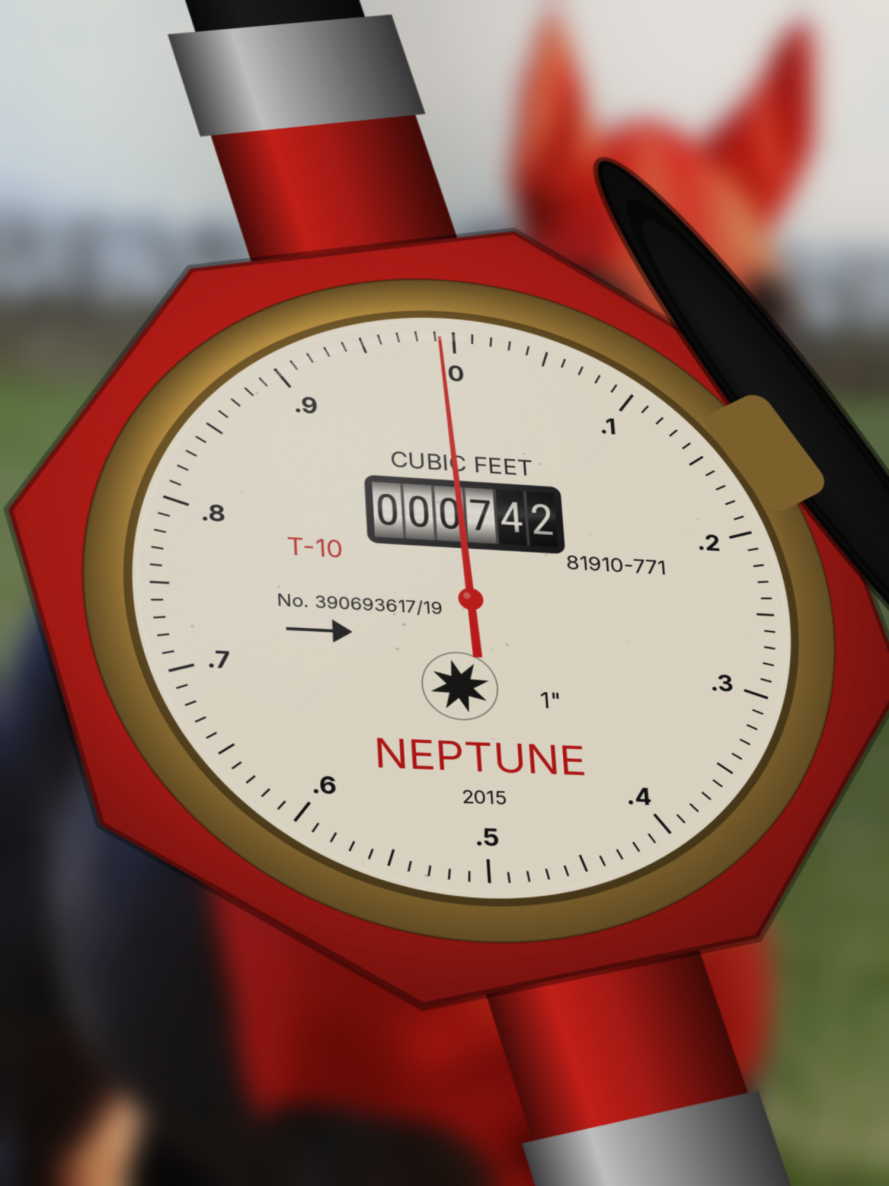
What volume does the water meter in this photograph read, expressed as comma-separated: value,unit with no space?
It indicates 741.99,ft³
